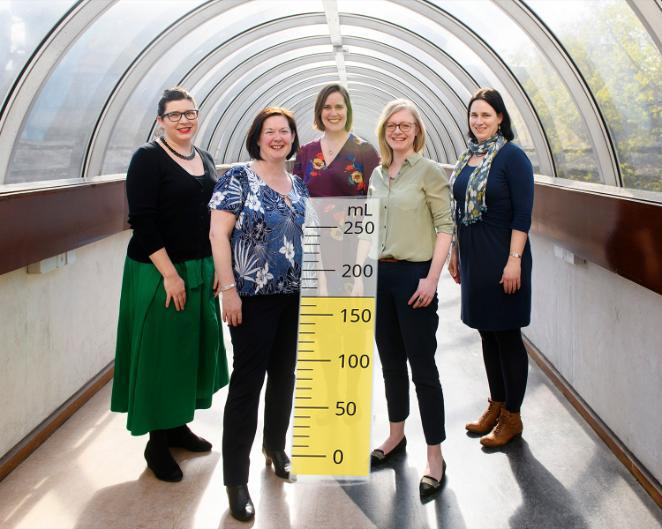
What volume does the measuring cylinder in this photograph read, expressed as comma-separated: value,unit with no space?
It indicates 170,mL
